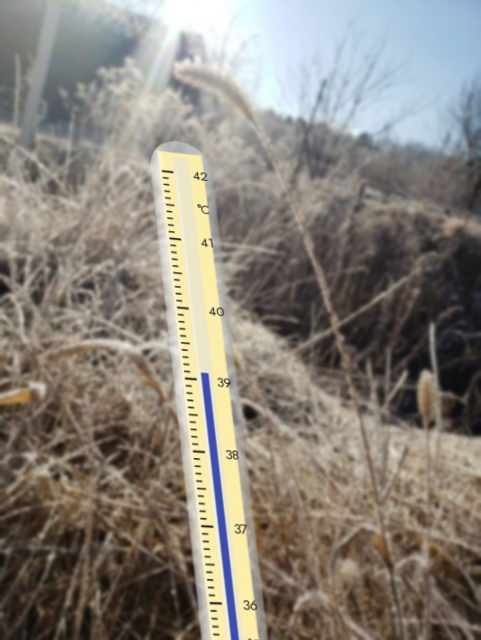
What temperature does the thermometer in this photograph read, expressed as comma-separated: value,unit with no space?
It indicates 39.1,°C
